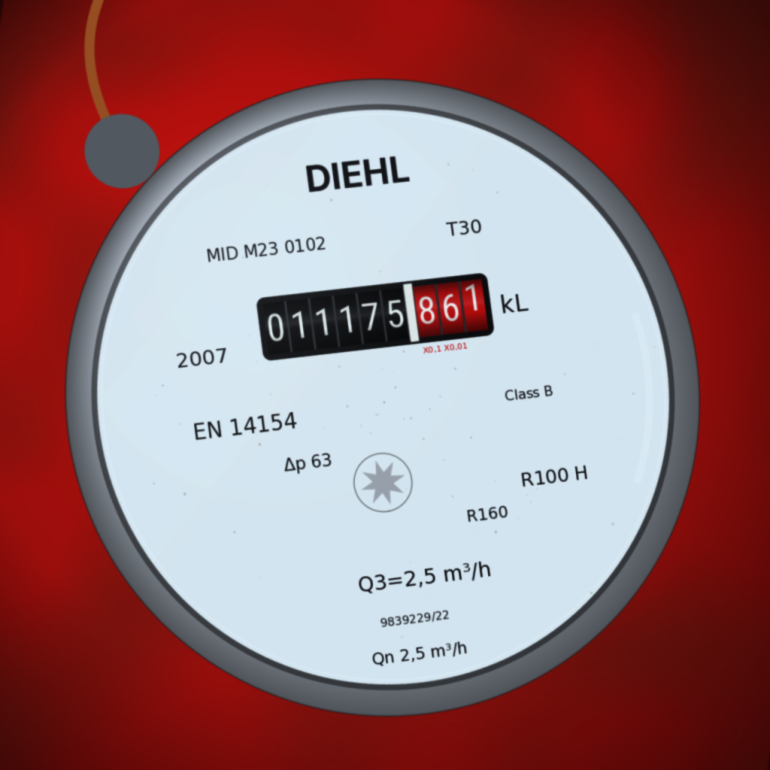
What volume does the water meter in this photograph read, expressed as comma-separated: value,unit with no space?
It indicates 11175.861,kL
